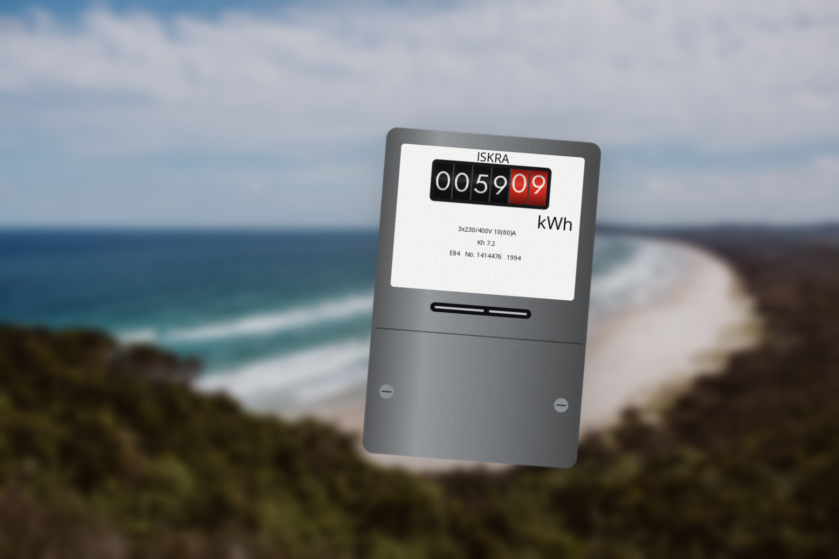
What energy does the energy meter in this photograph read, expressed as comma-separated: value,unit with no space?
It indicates 59.09,kWh
